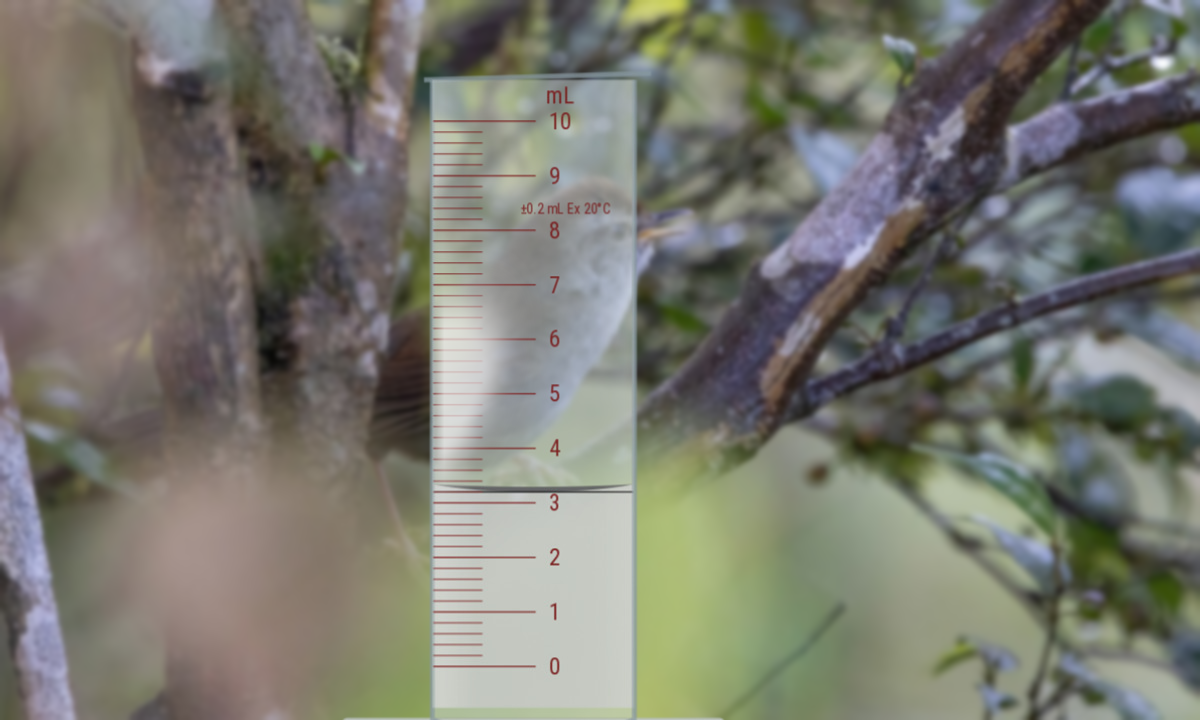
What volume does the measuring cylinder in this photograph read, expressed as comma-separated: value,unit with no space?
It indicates 3.2,mL
